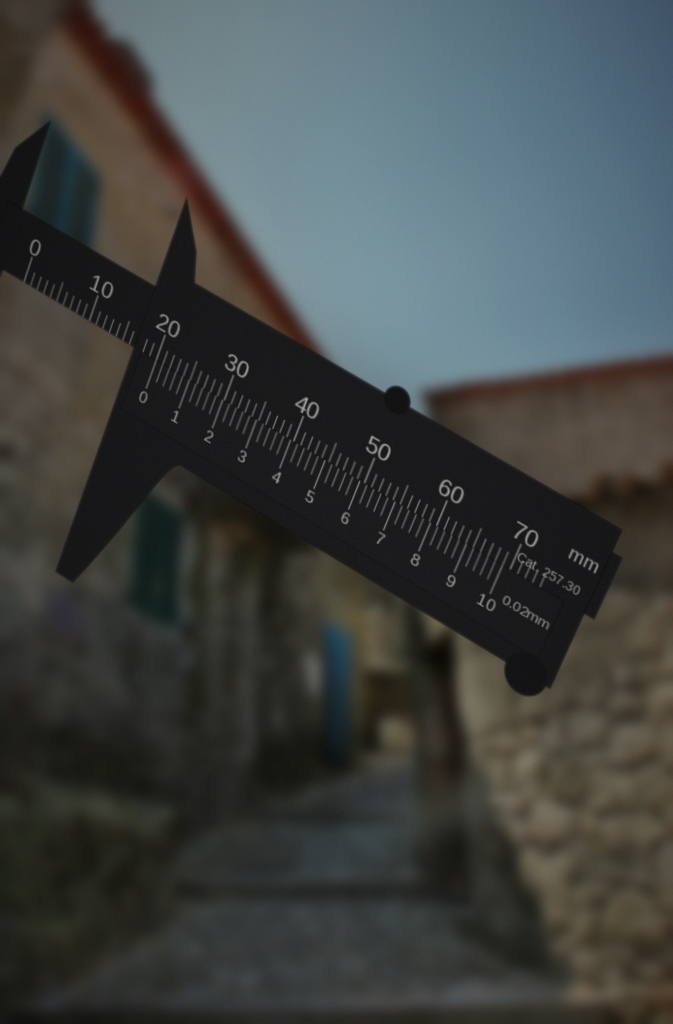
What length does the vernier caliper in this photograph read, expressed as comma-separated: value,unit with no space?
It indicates 20.0,mm
